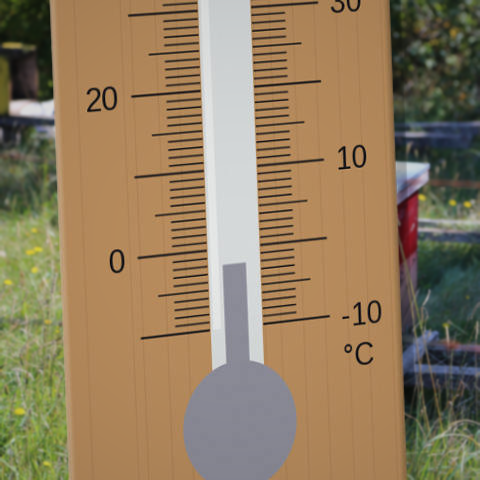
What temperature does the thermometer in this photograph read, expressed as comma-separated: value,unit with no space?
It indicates -2,°C
